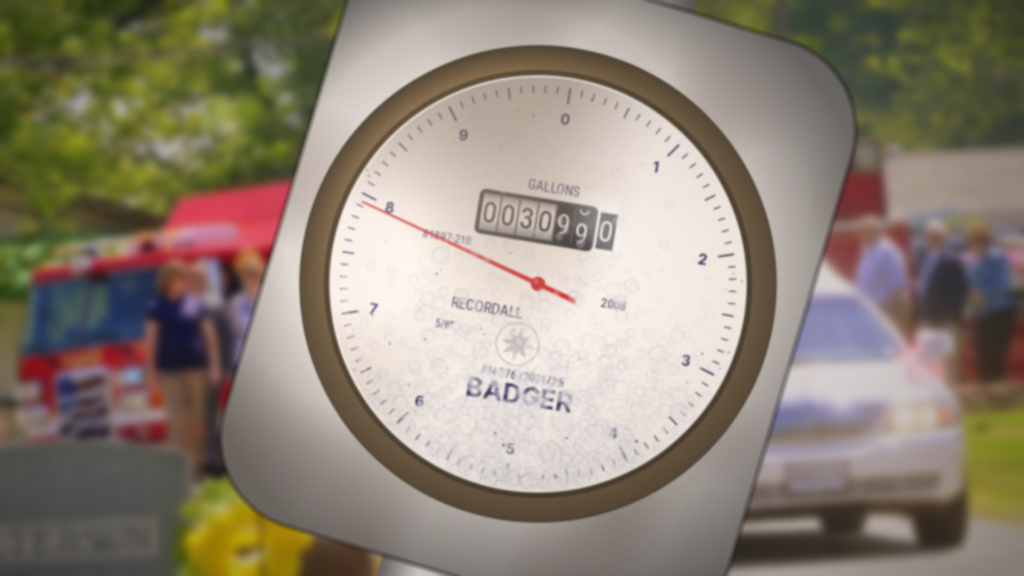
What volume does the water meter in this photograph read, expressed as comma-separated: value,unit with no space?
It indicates 30987.9,gal
